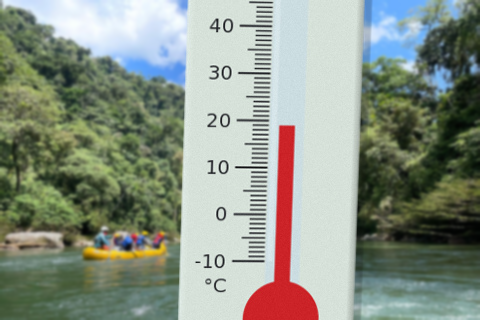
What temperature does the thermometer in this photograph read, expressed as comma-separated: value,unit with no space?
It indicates 19,°C
